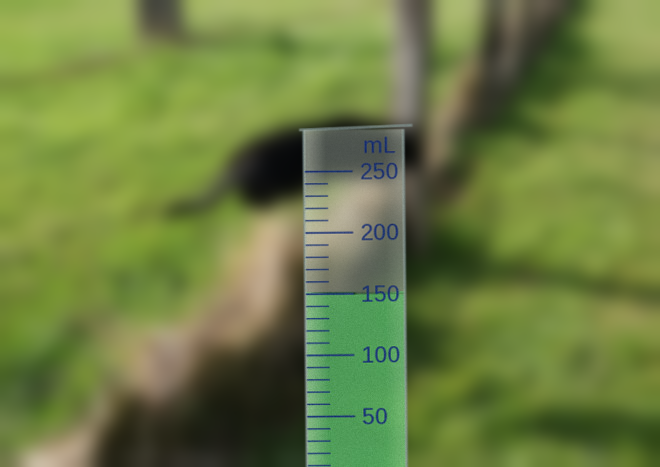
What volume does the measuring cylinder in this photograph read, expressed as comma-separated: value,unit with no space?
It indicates 150,mL
